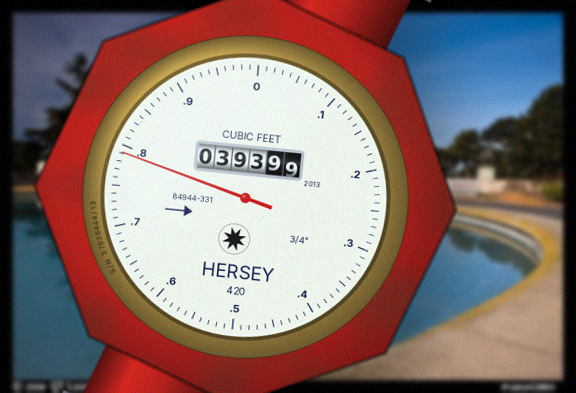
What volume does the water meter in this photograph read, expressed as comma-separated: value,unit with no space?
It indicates 39398.79,ft³
